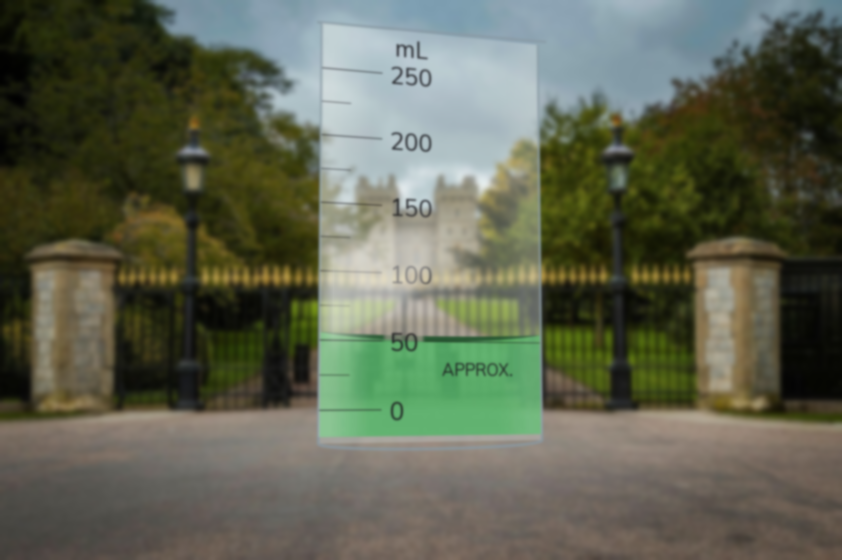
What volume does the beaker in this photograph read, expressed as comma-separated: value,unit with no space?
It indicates 50,mL
